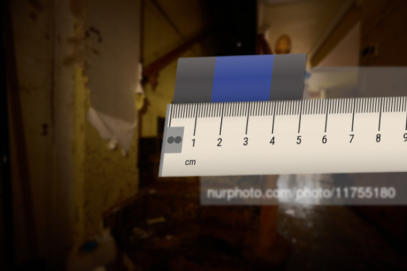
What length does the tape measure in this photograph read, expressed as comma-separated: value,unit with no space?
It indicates 5,cm
